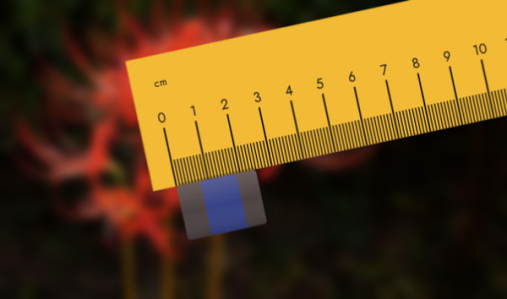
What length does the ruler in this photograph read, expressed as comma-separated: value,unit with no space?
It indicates 2.5,cm
